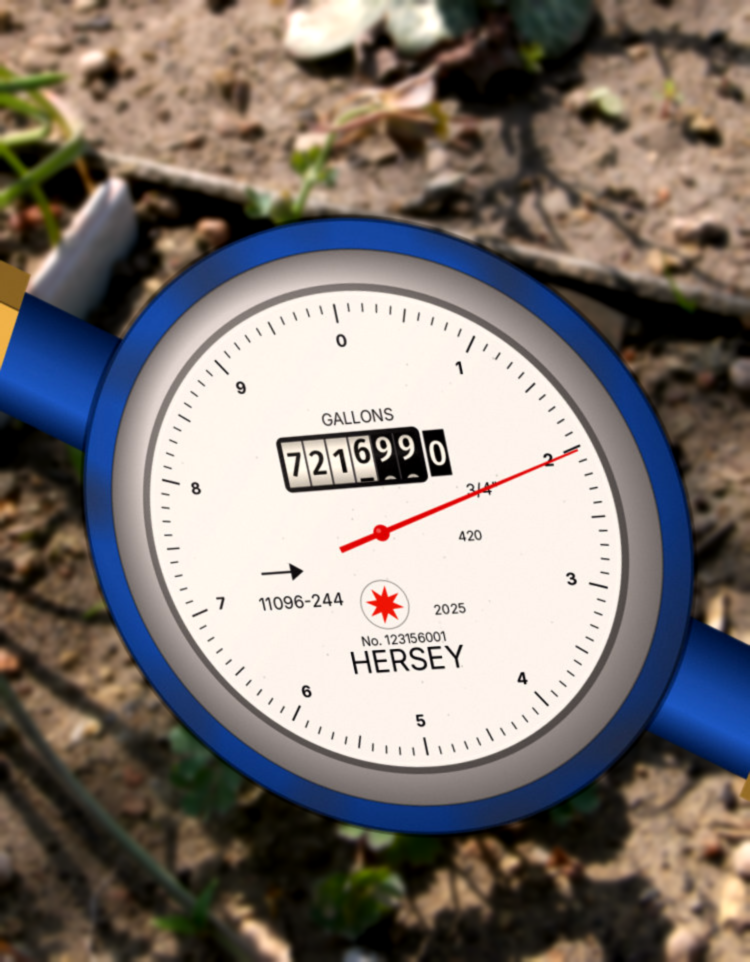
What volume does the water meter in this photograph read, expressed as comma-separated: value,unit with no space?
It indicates 7216992.0,gal
